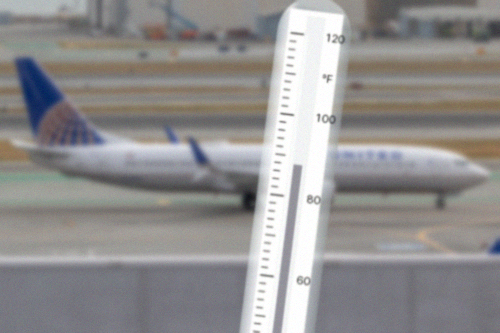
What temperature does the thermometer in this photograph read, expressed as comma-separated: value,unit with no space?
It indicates 88,°F
